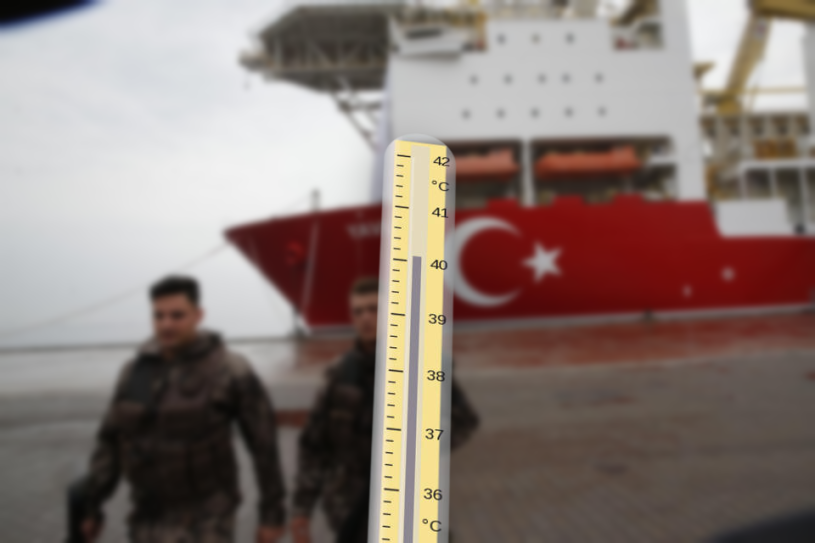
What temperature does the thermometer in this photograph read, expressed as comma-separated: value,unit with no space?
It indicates 40.1,°C
